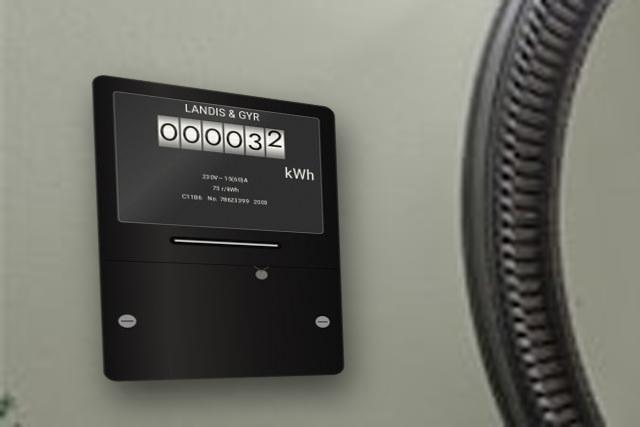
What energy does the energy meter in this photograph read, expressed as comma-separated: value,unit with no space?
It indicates 32,kWh
